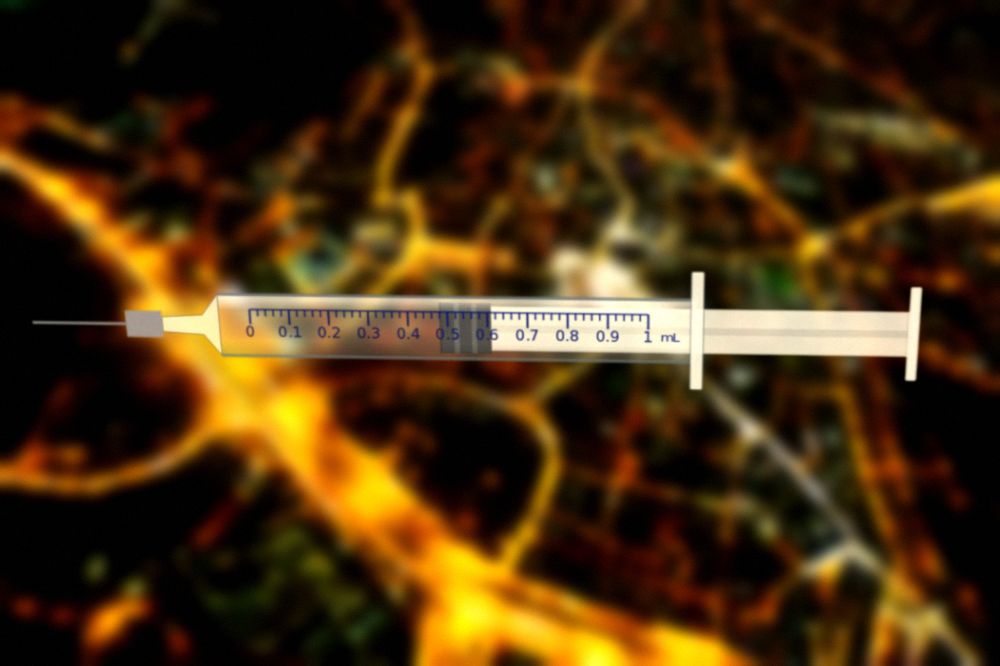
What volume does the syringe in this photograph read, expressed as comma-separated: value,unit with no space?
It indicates 0.48,mL
